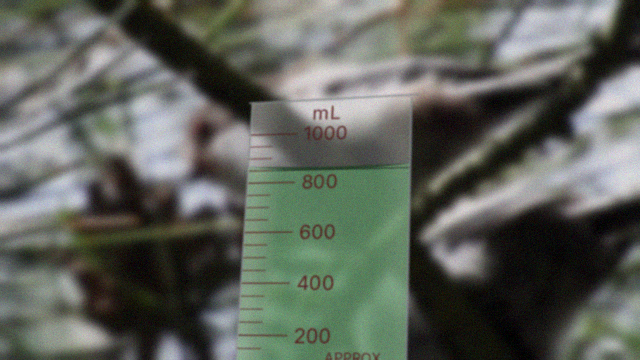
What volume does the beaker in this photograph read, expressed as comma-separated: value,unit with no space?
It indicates 850,mL
